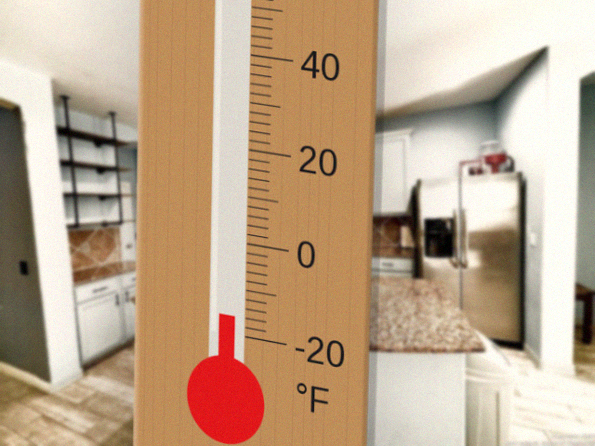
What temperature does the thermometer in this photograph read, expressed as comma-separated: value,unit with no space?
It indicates -16,°F
